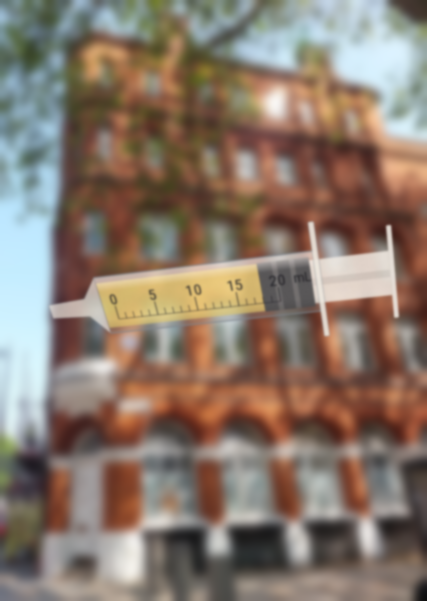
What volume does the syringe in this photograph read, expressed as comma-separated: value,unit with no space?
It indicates 18,mL
